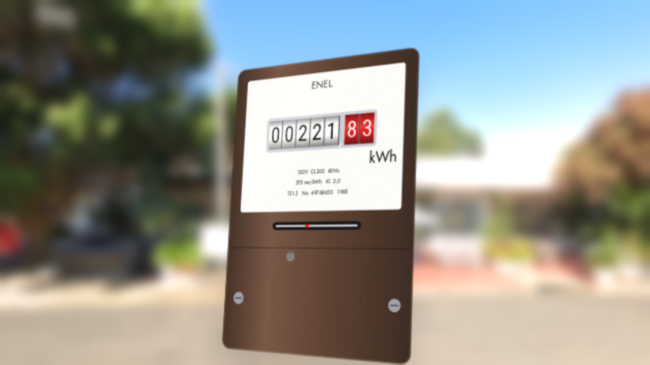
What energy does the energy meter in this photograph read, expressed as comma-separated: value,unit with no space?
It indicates 221.83,kWh
